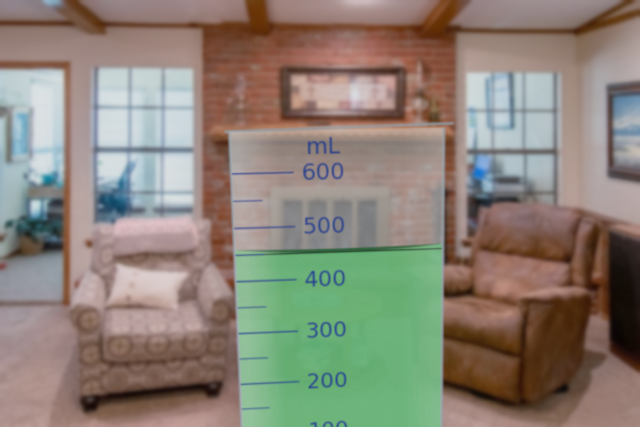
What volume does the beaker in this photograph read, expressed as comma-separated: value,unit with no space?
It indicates 450,mL
